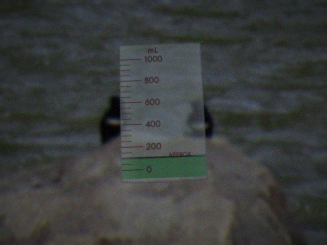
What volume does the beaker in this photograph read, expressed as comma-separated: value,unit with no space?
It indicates 100,mL
